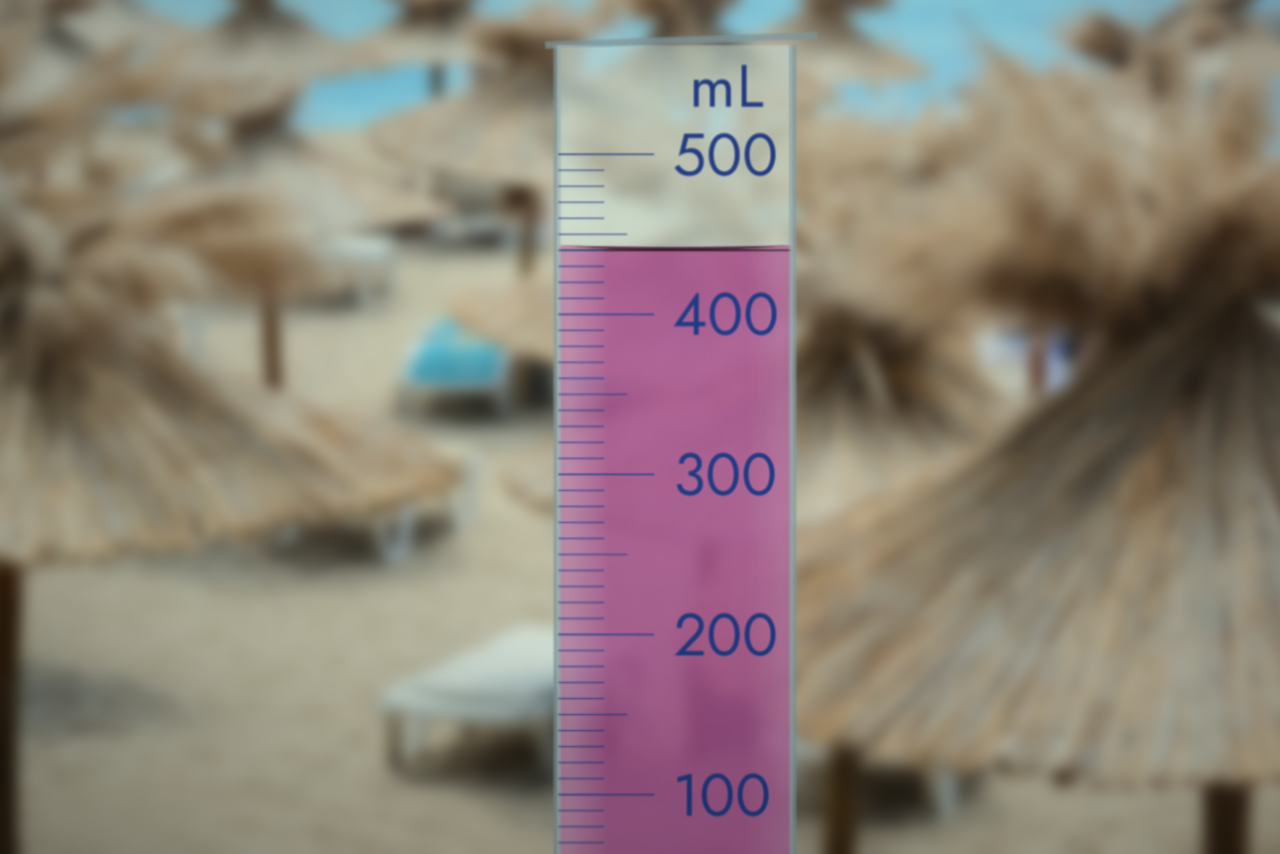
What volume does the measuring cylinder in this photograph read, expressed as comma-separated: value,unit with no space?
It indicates 440,mL
